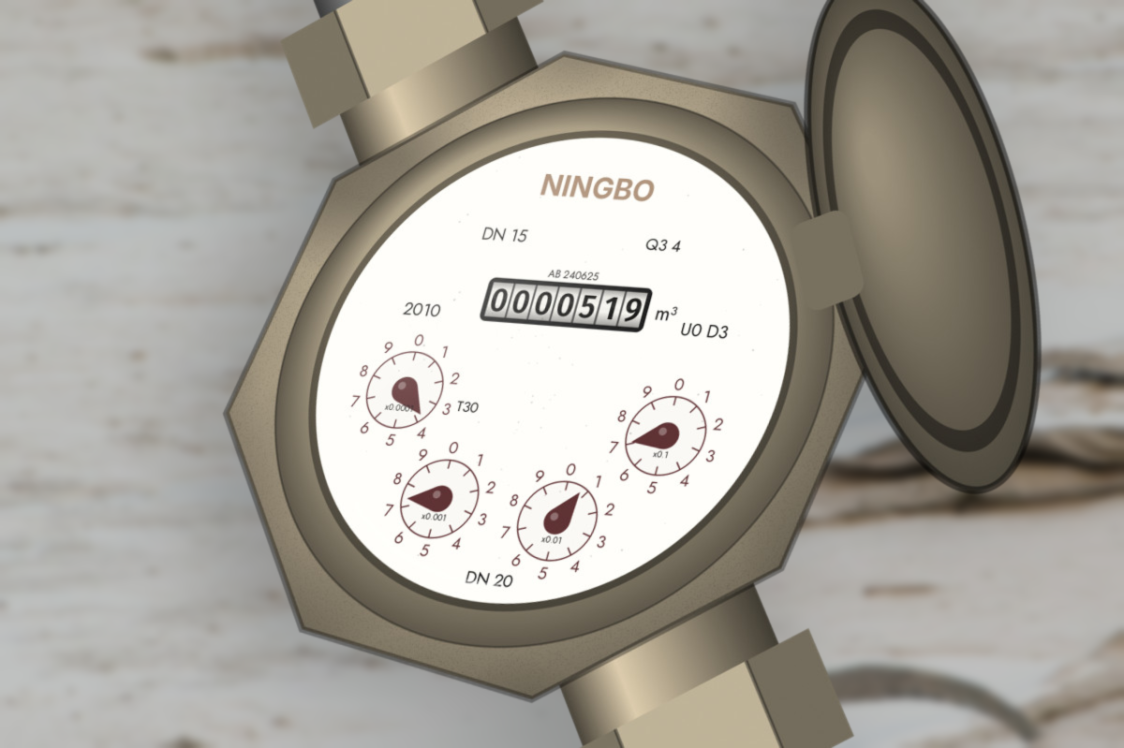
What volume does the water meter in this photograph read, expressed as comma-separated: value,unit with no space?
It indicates 519.7073,m³
